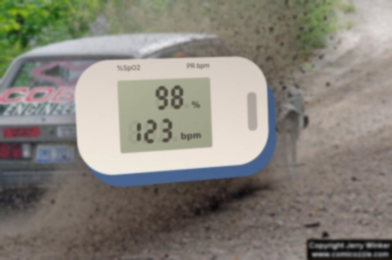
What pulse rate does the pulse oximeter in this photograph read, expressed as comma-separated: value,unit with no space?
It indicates 123,bpm
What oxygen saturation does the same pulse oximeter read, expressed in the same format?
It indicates 98,%
